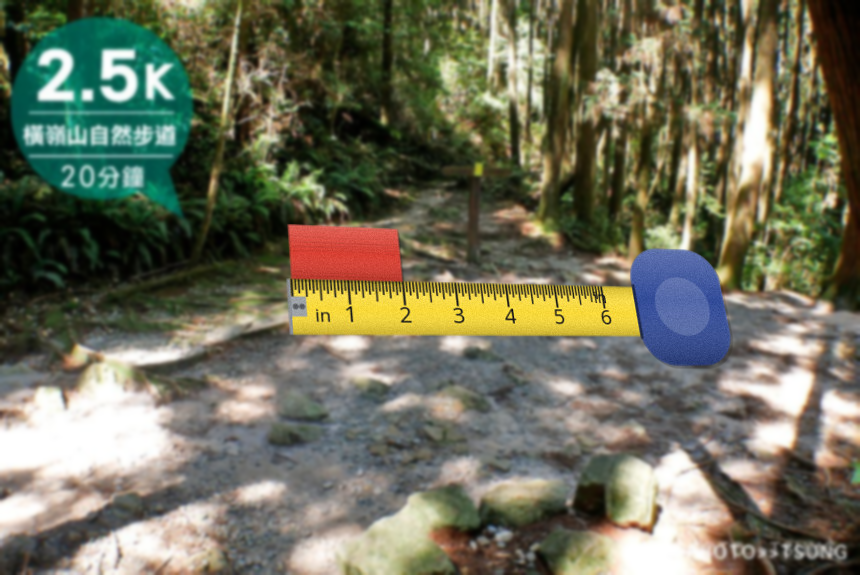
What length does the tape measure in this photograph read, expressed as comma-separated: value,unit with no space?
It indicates 2,in
